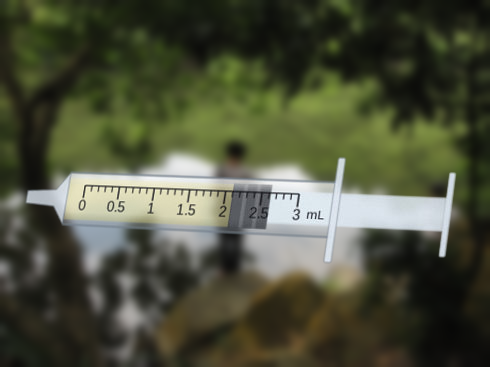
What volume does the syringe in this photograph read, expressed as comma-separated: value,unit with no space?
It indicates 2.1,mL
